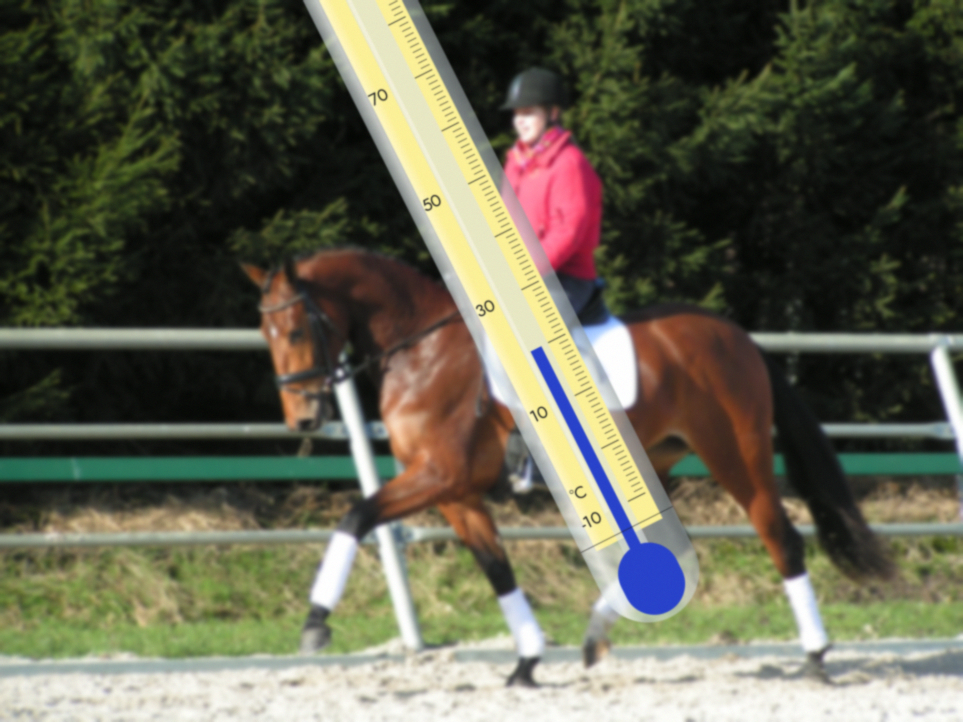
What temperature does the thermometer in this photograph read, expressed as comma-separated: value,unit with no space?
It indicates 20,°C
